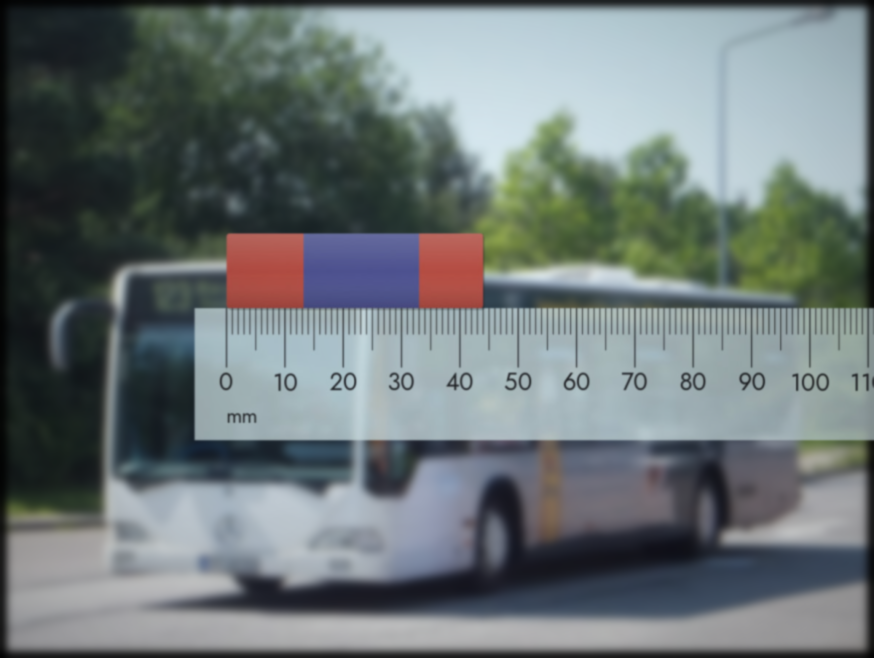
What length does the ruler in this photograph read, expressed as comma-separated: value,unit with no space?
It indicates 44,mm
